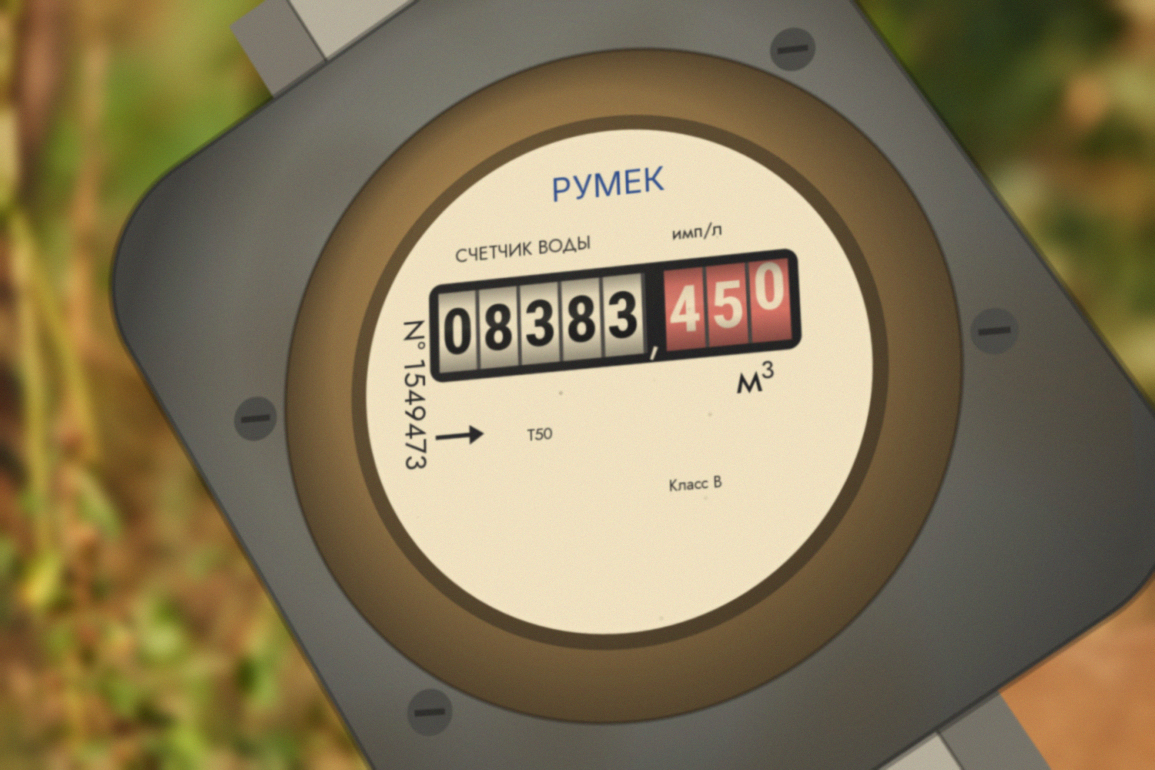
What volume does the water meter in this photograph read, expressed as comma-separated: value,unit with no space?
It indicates 8383.450,m³
